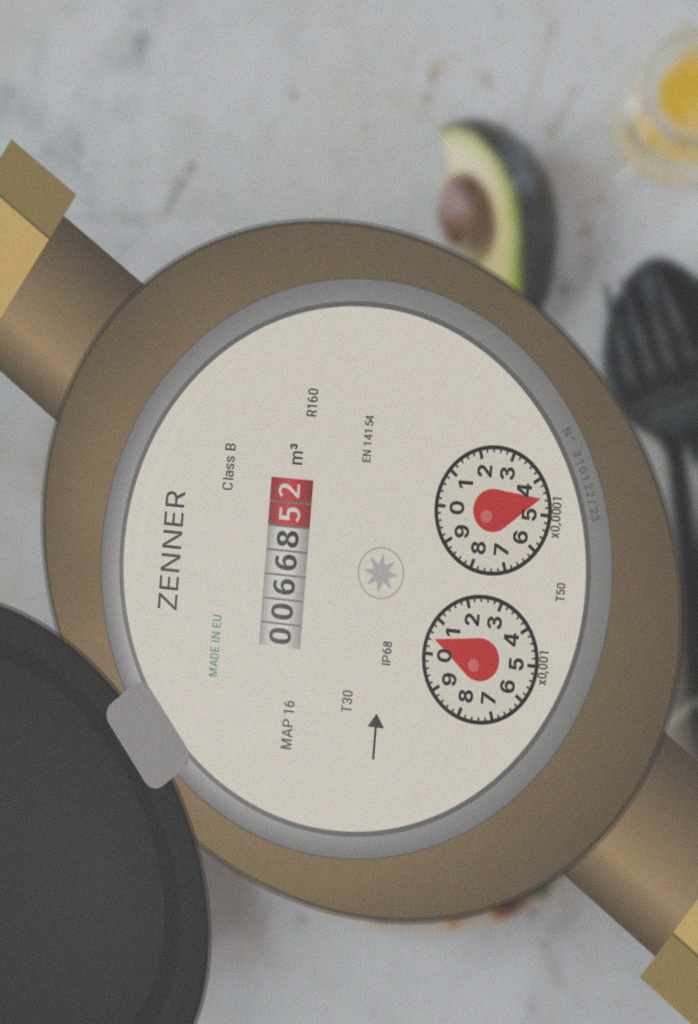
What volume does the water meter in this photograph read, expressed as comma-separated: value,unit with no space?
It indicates 668.5204,m³
